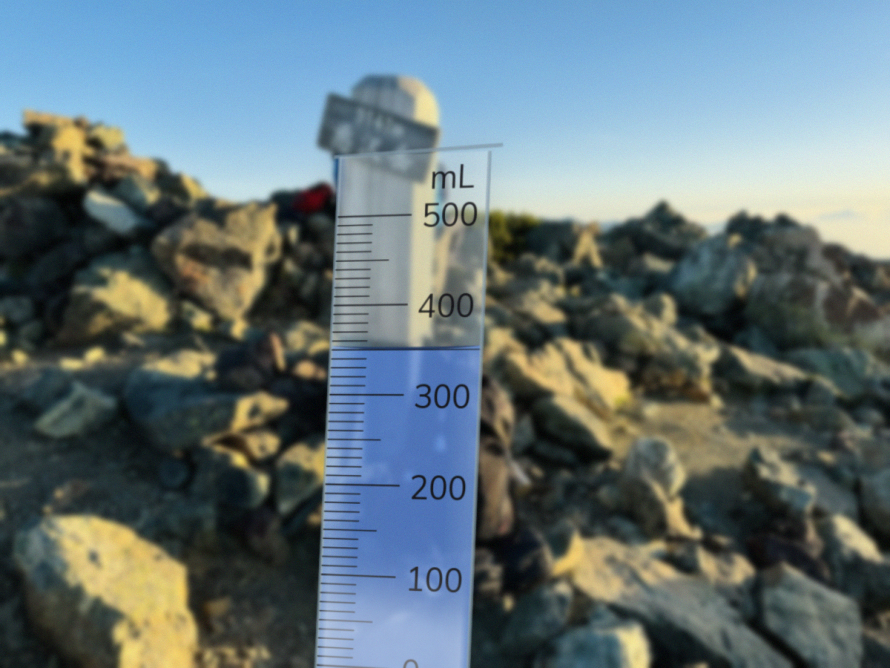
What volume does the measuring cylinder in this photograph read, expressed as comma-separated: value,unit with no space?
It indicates 350,mL
